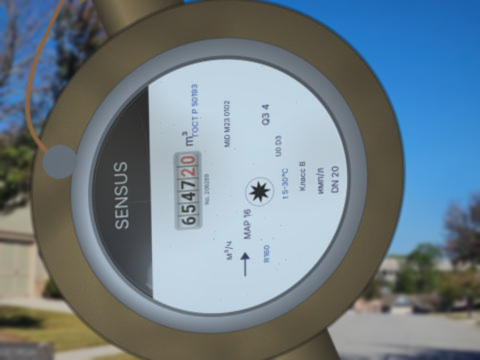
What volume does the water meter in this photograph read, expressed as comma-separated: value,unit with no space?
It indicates 6547.20,m³
